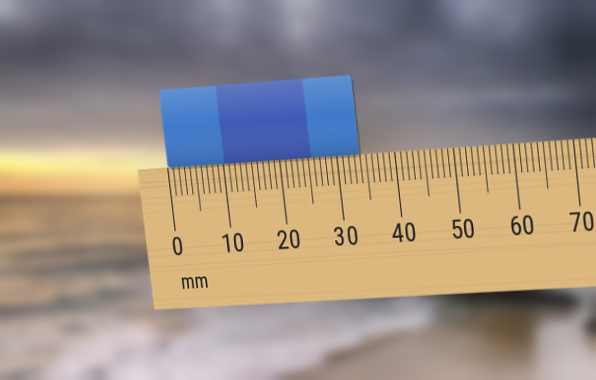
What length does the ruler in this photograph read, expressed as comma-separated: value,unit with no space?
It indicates 34,mm
